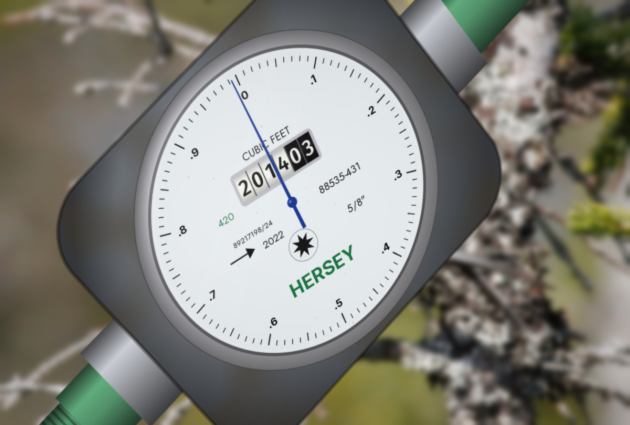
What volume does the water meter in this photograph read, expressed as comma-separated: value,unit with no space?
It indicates 201402.99,ft³
